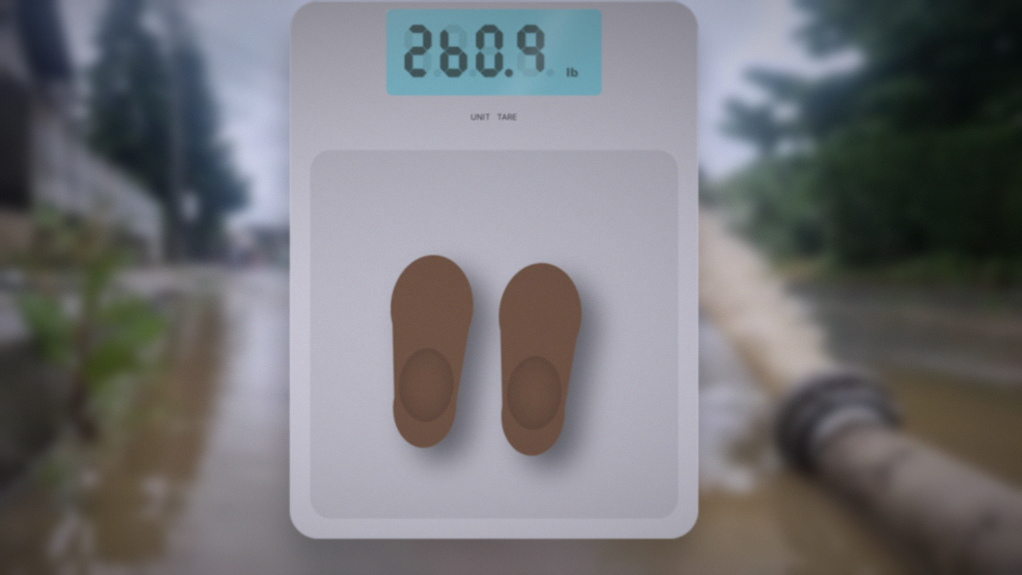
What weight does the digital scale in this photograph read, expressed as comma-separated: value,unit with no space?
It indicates 260.9,lb
